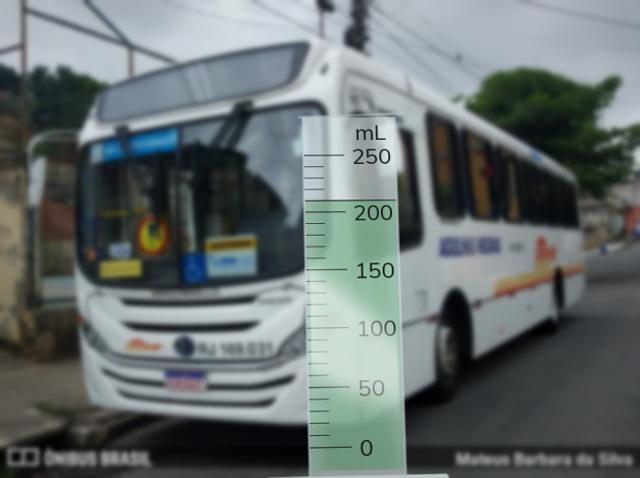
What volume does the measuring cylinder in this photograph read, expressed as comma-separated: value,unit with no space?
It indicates 210,mL
